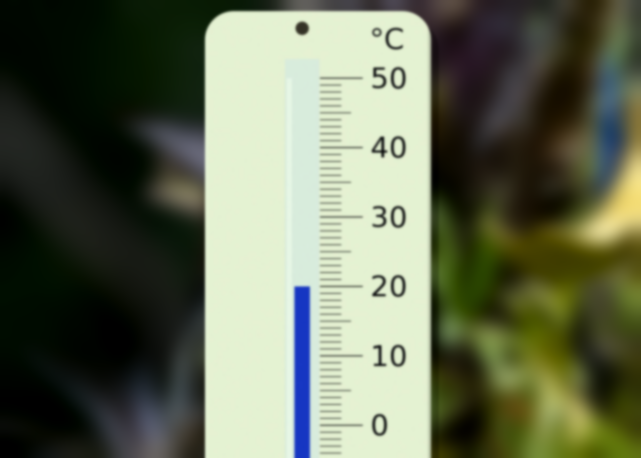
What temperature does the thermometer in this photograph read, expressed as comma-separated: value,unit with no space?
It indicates 20,°C
